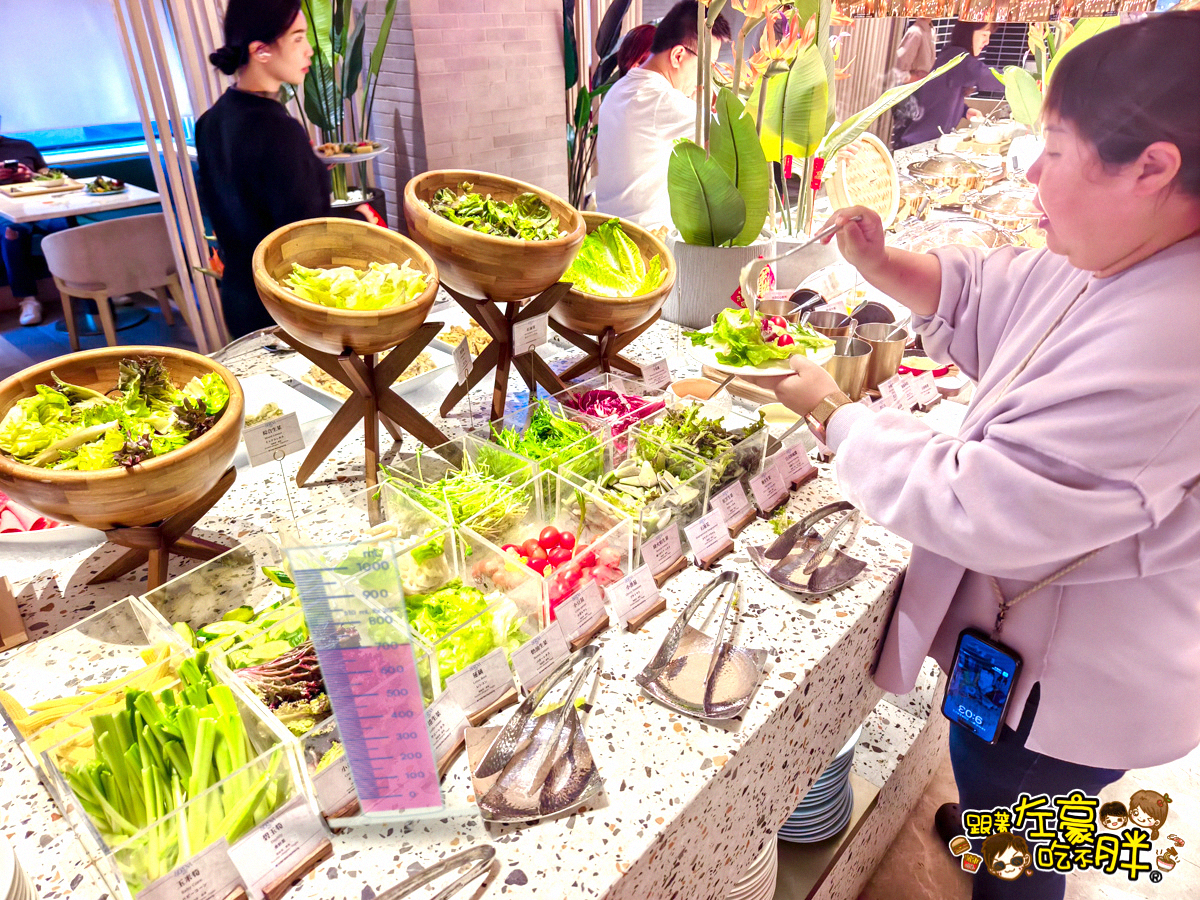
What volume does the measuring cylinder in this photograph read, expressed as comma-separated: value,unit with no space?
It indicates 700,mL
